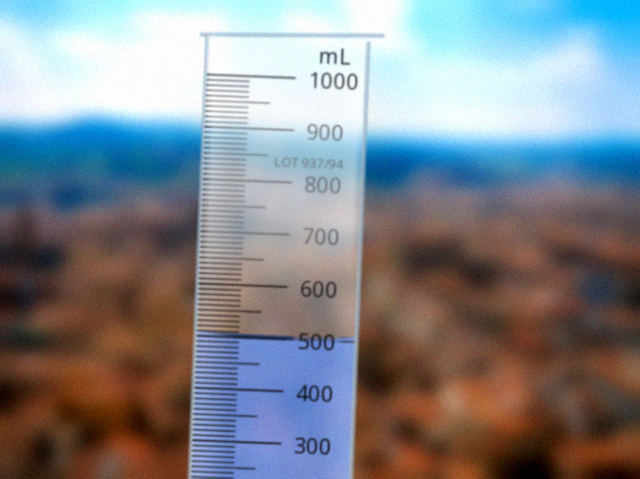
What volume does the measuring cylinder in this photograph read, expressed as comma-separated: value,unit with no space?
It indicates 500,mL
